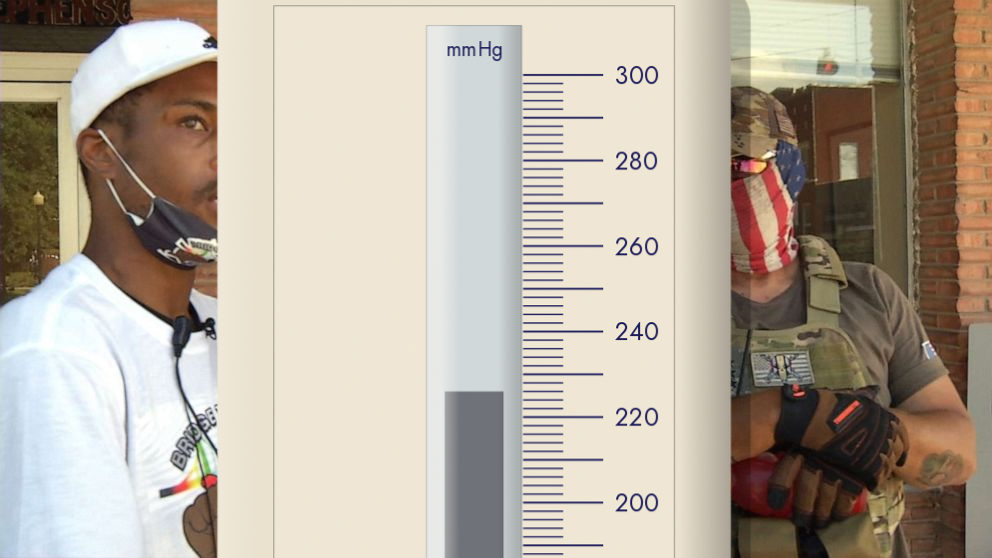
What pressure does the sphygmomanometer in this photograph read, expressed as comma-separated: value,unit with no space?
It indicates 226,mmHg
